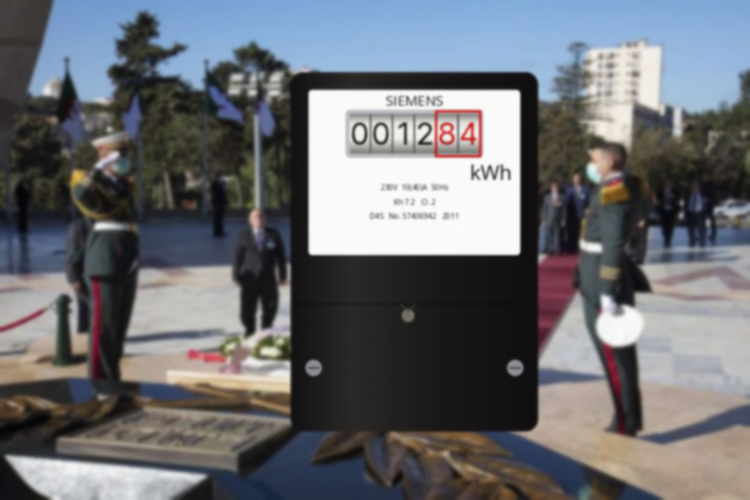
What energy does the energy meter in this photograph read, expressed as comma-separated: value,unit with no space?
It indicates 12.84,kWh
